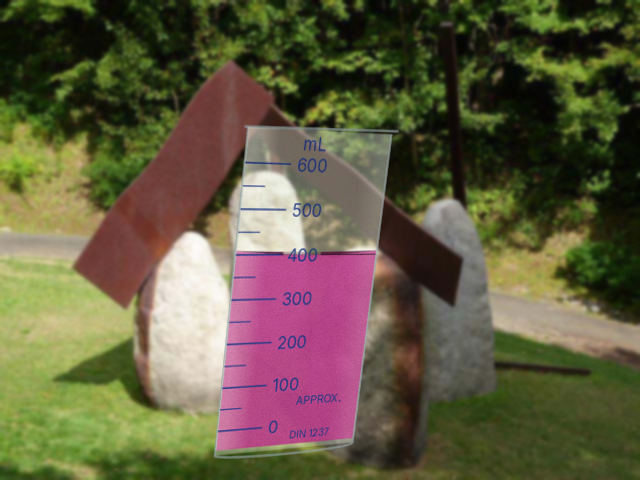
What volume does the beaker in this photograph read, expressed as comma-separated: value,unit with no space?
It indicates 400,mL
